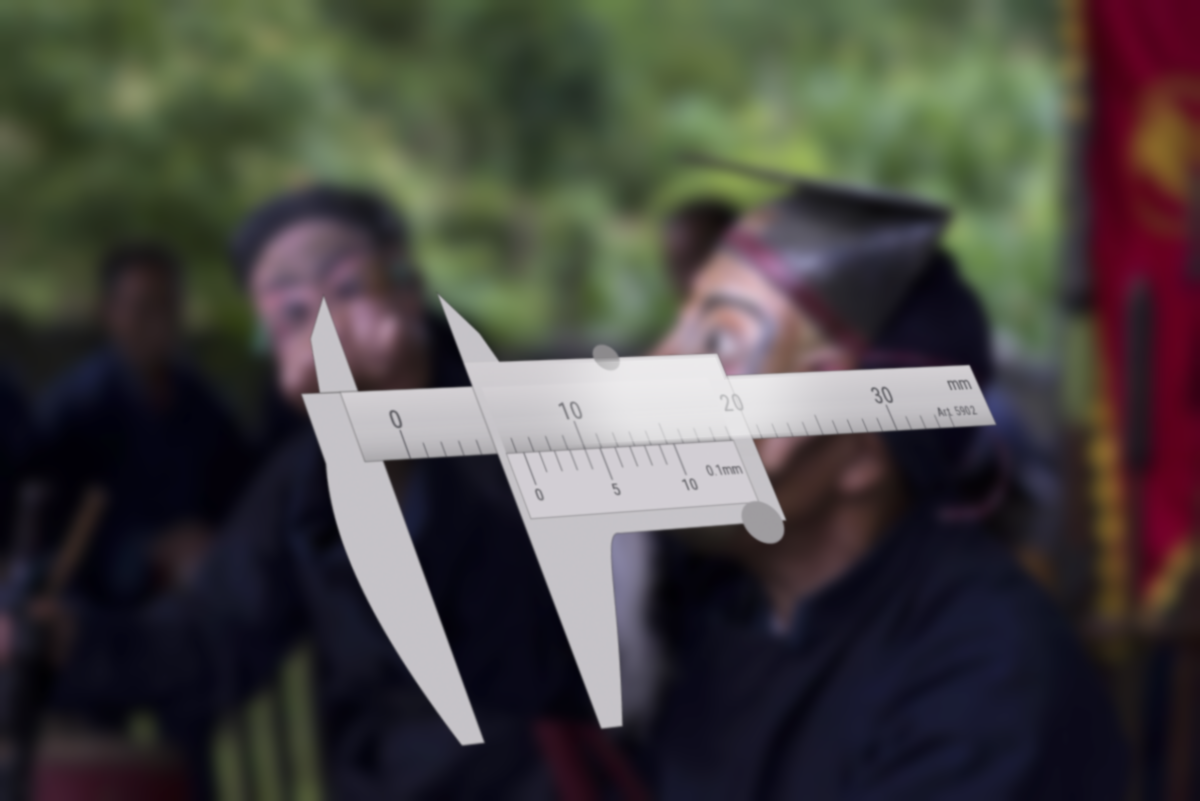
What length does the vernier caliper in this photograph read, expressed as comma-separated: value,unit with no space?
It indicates 6.4,mm
